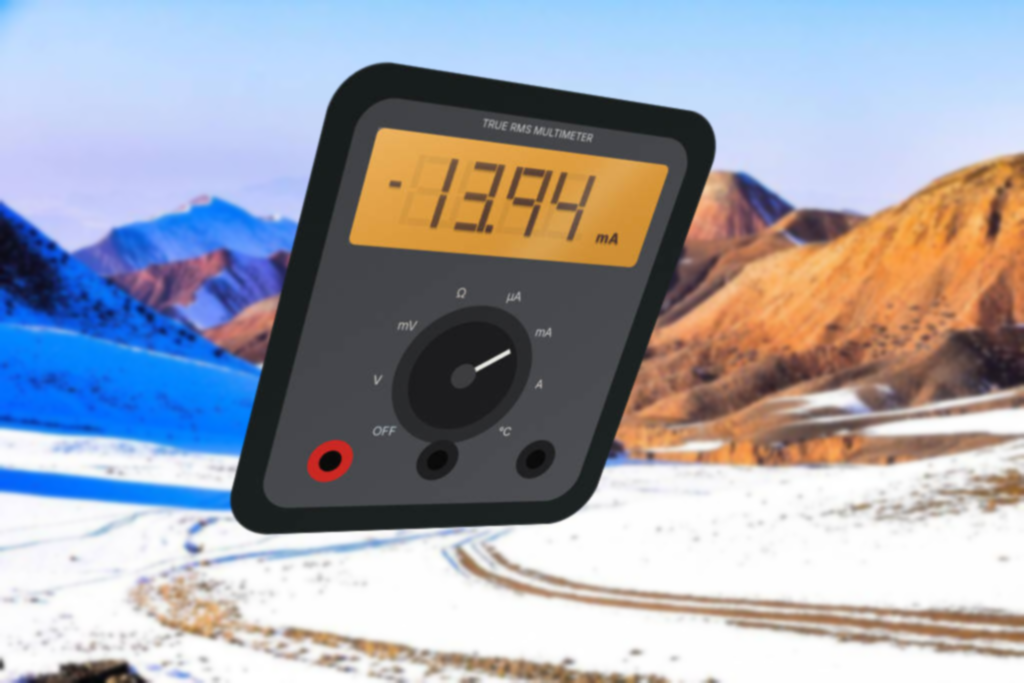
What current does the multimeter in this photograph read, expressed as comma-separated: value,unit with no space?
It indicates -13.94,mA
